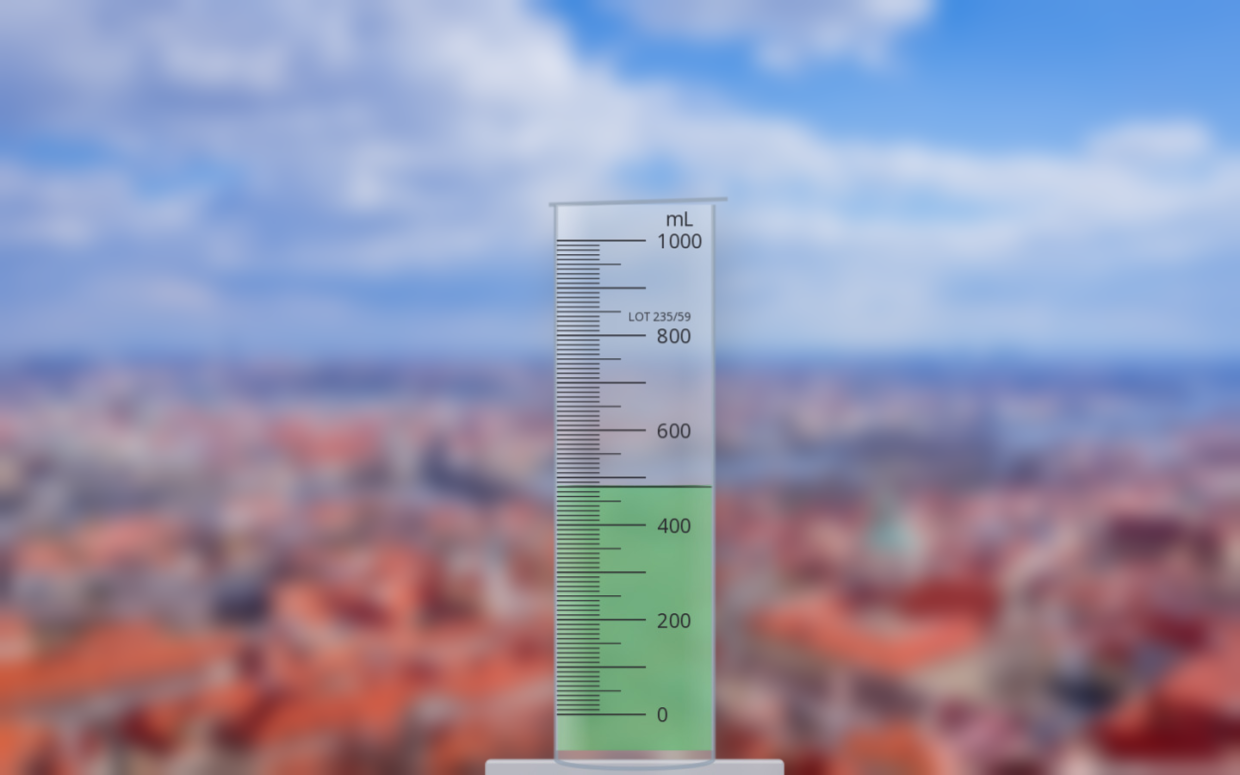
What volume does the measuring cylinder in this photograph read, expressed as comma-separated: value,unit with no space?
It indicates 480,mL
